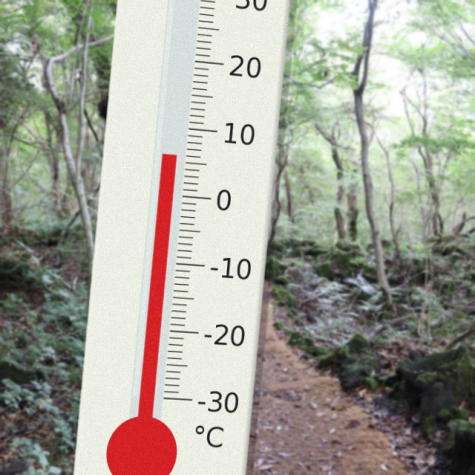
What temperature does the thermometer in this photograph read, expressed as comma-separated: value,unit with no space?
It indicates 6,°C
